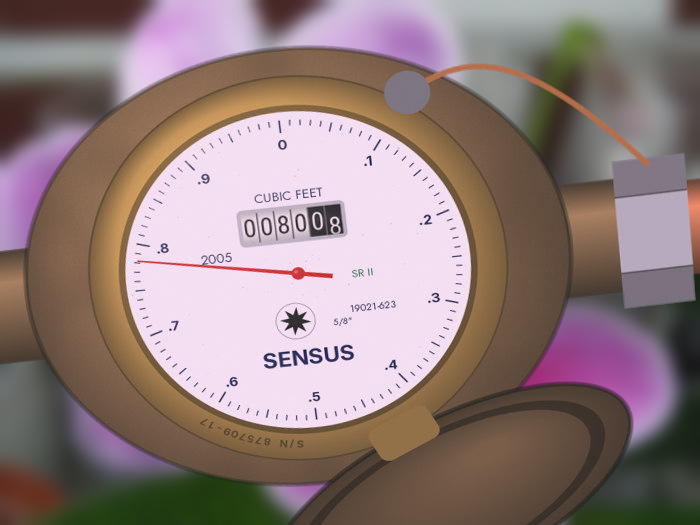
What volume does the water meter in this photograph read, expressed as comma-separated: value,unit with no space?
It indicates 8007.78,ft³
